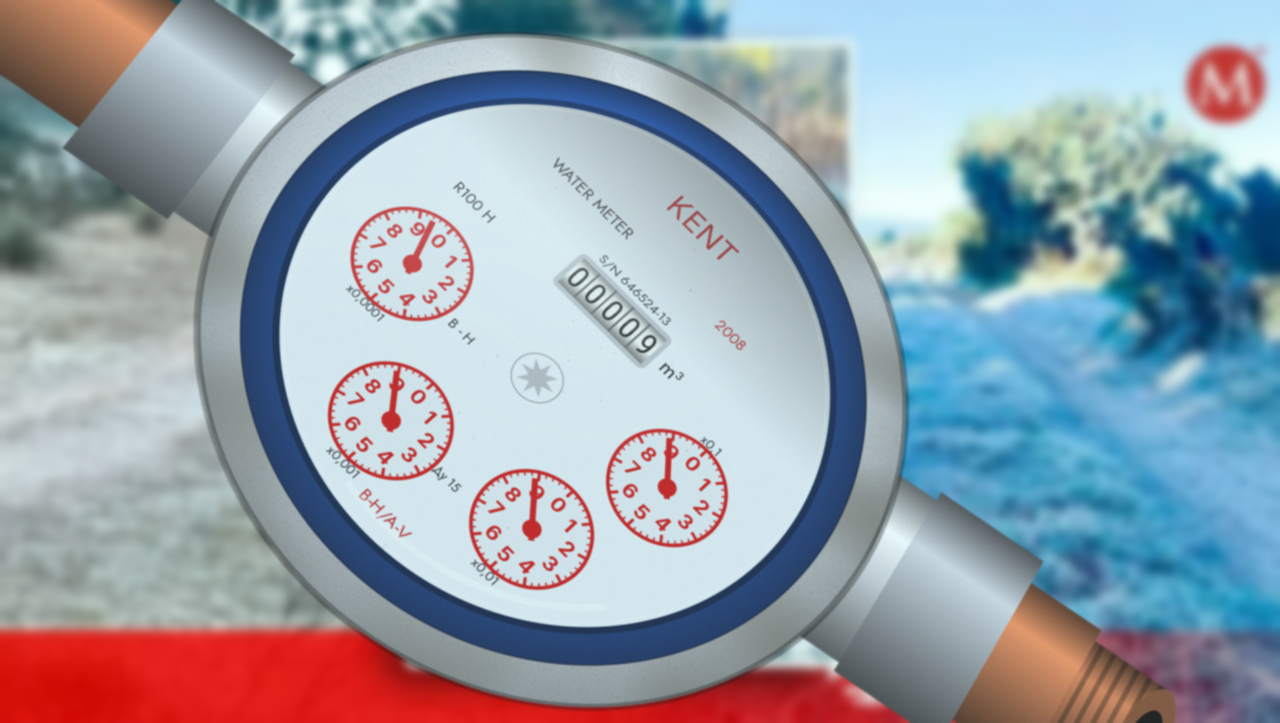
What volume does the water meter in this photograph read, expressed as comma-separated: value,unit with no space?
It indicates 9.8889,m³
